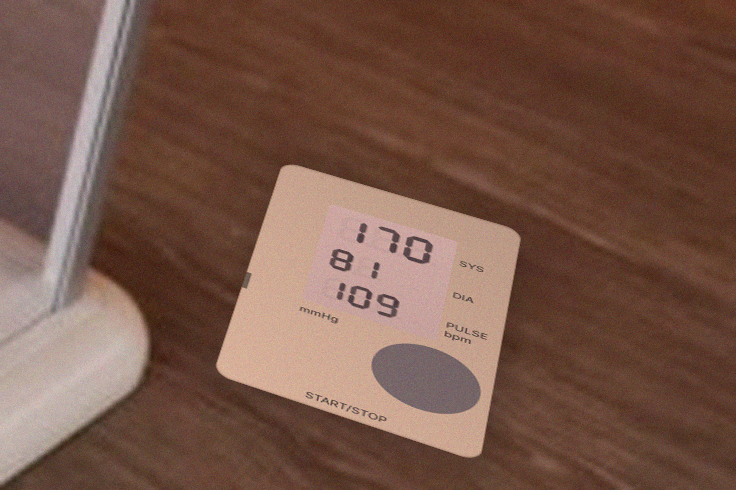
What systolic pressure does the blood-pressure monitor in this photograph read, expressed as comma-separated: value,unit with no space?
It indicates 170,mmHg
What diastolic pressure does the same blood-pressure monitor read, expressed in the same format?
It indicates 81,mmHg
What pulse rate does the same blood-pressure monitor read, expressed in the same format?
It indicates 109,bpm
